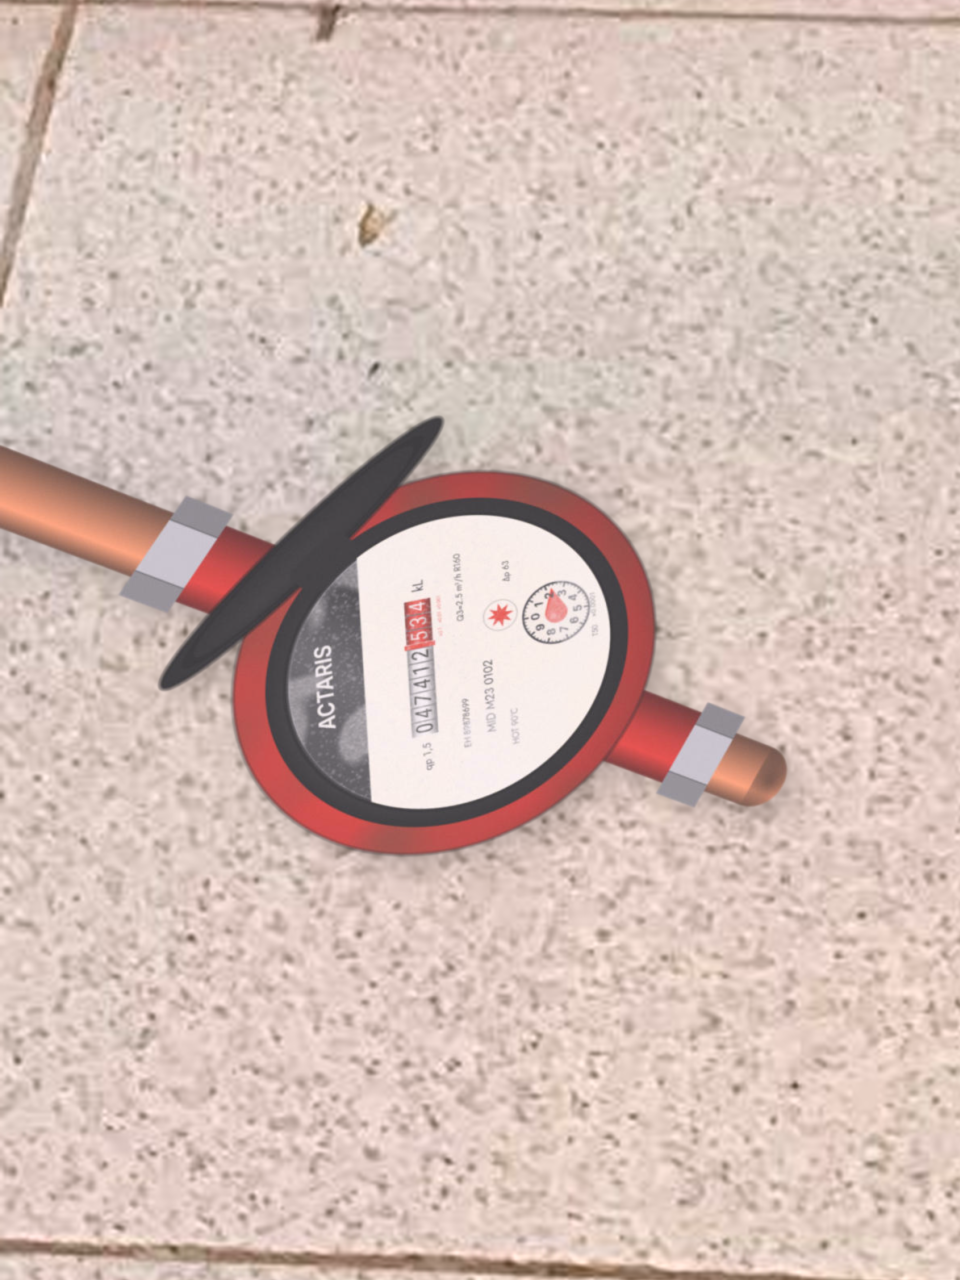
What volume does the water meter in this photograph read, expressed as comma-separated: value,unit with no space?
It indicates 47412.5342,kL
